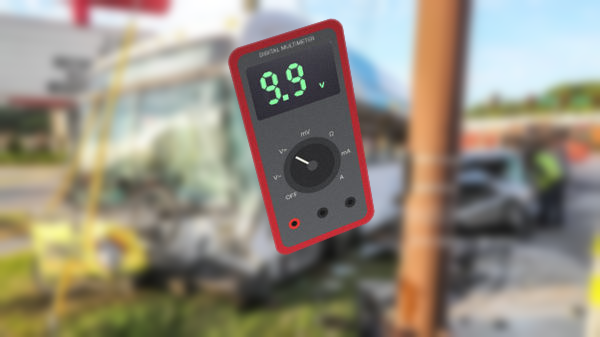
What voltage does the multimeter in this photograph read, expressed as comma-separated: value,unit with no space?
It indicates 9.9,V
